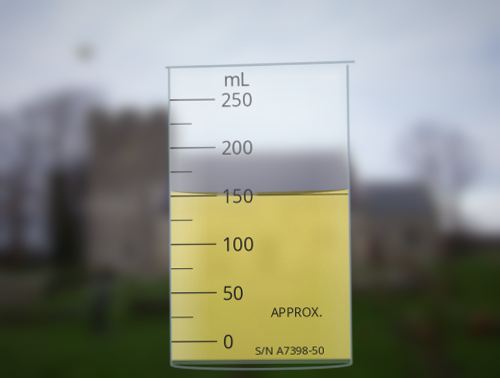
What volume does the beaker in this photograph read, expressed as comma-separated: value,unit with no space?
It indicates 150,mL
